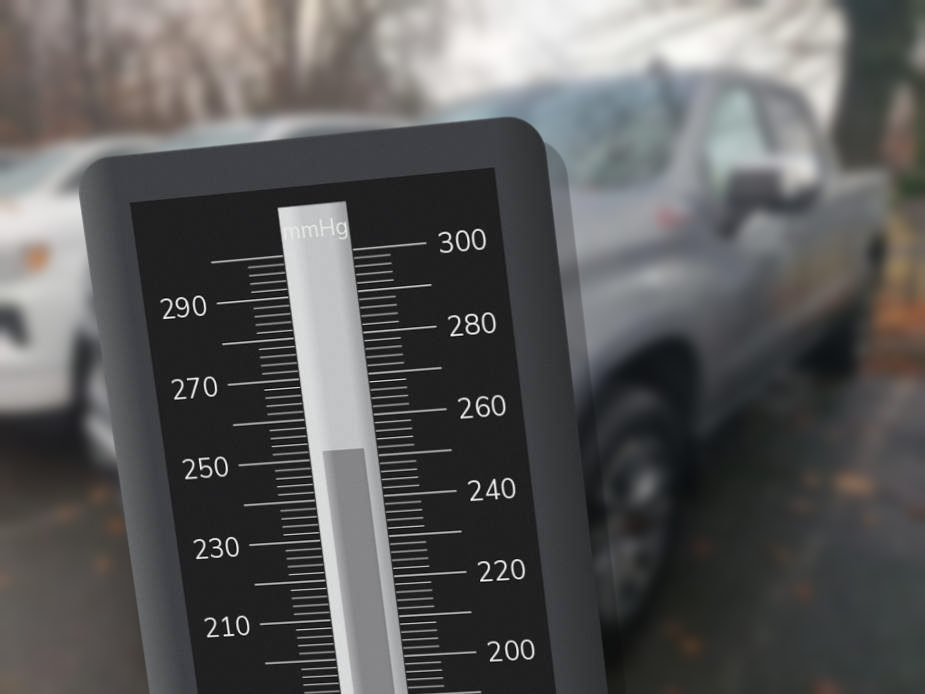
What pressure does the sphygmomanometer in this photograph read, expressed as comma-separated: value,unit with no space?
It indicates 252,mmHg
